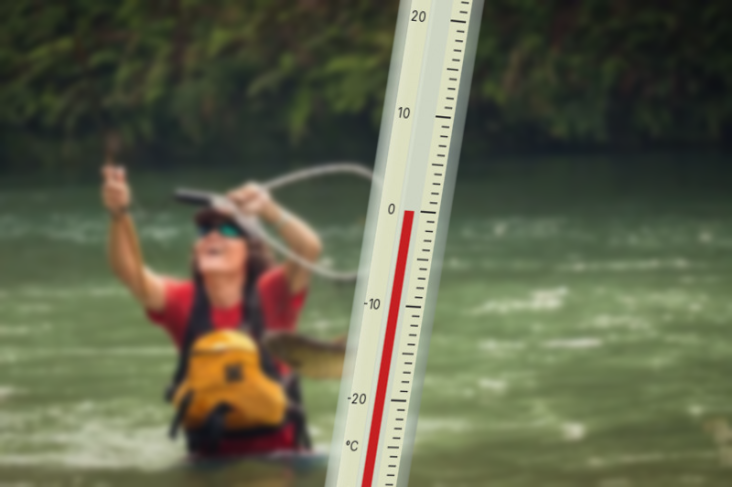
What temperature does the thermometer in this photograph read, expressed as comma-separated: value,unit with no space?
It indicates 0,°C
